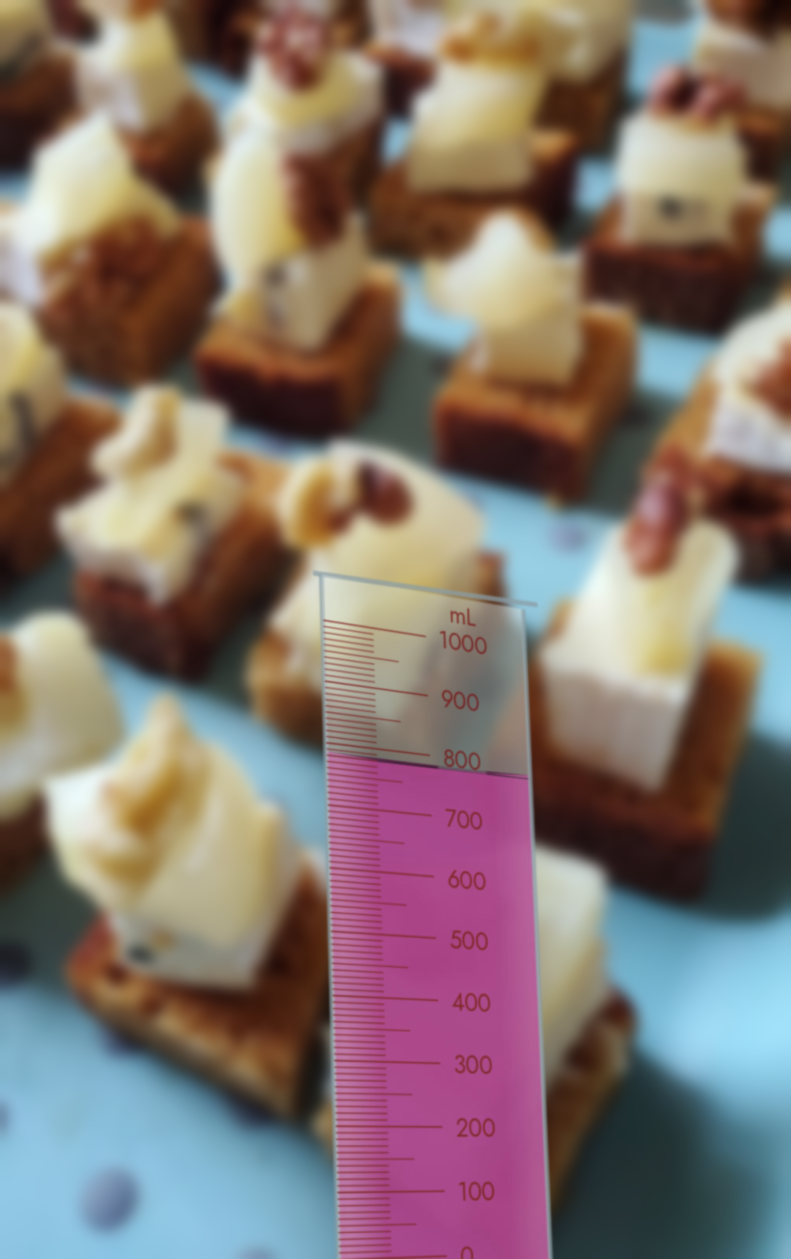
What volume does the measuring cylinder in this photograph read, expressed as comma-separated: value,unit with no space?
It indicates 780,mL
